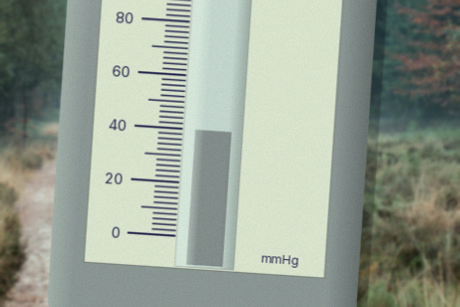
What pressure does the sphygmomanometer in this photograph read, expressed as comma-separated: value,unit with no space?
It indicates 40,mmHg
